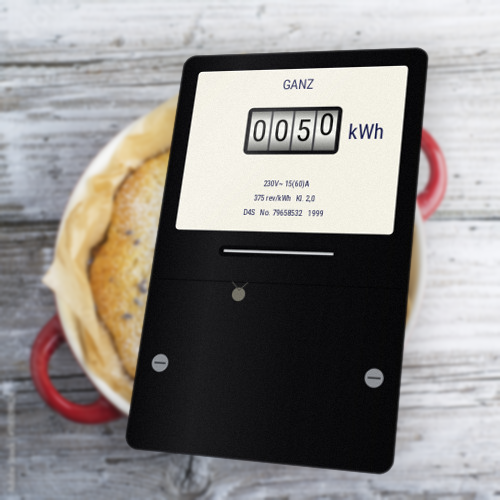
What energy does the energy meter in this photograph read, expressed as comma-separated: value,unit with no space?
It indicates 50,kWh
